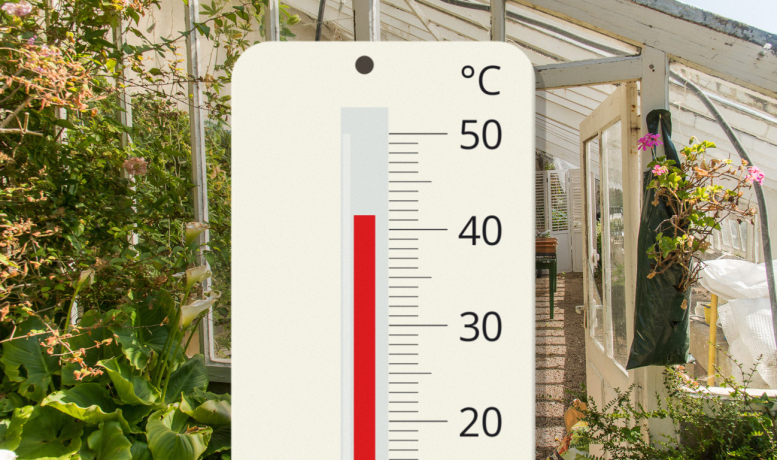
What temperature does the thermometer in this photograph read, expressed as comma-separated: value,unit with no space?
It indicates 41.5,°C
